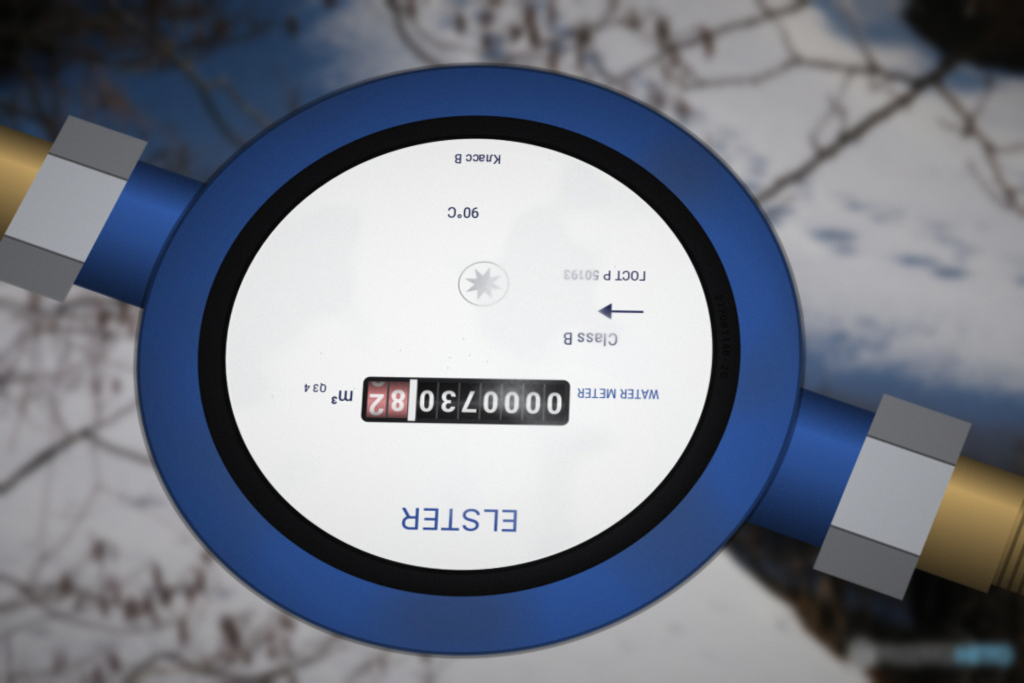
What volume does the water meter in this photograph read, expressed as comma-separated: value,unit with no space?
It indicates 730.82,m³
